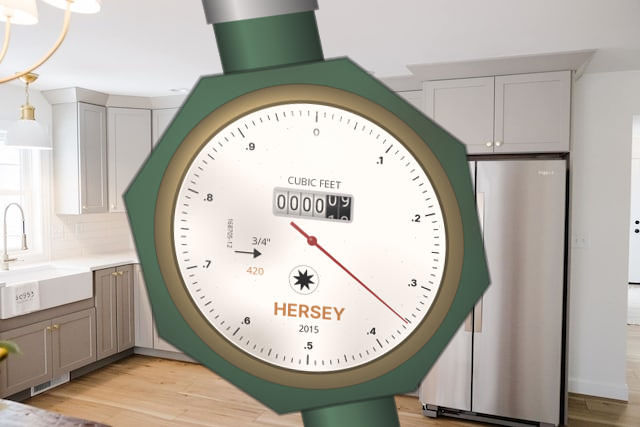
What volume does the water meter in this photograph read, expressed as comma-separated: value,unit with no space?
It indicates 9.35,ft³
